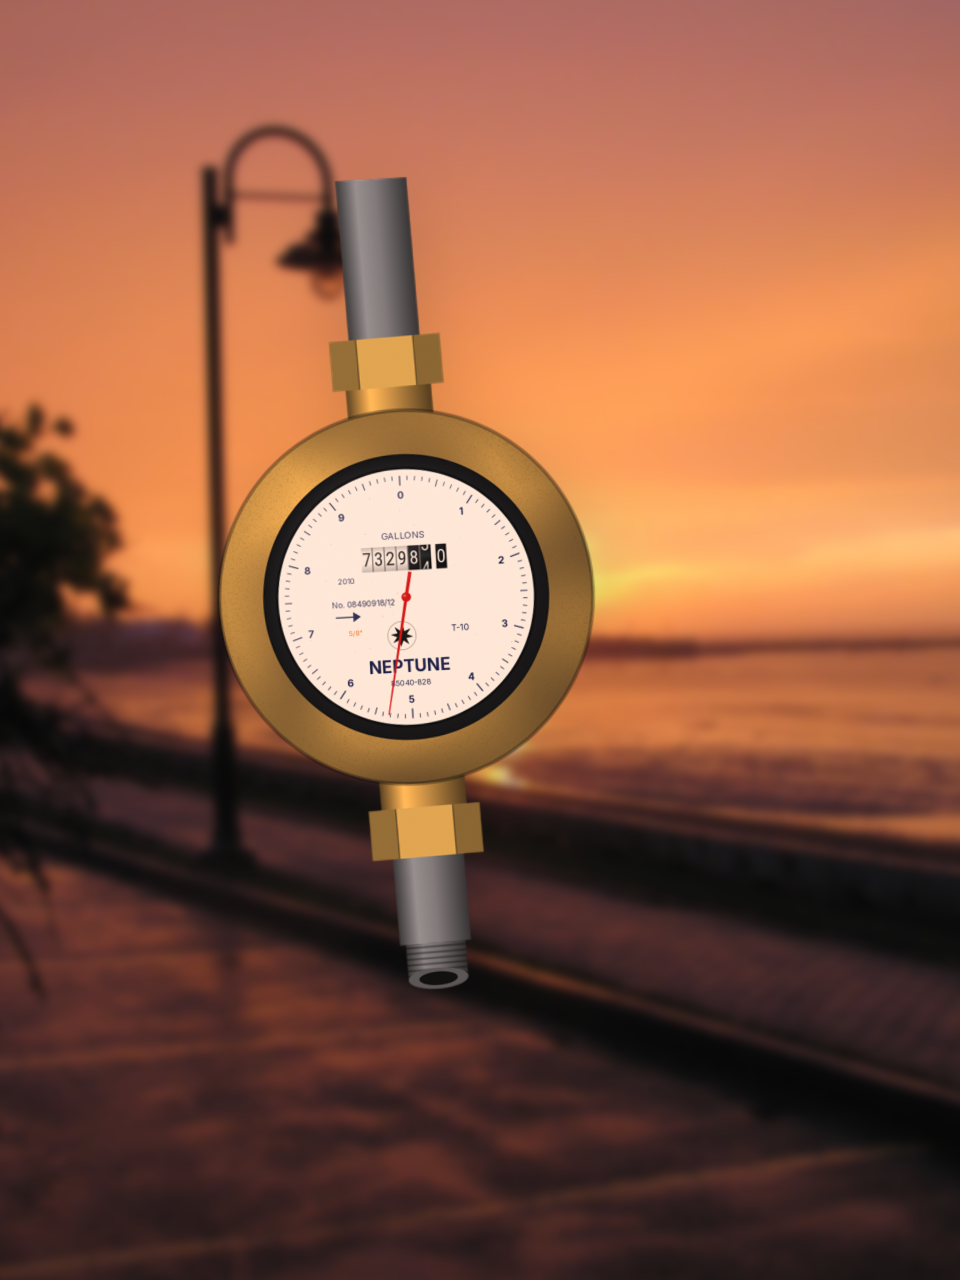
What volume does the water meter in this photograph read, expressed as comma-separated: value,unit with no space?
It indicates 7329835.3,gal
